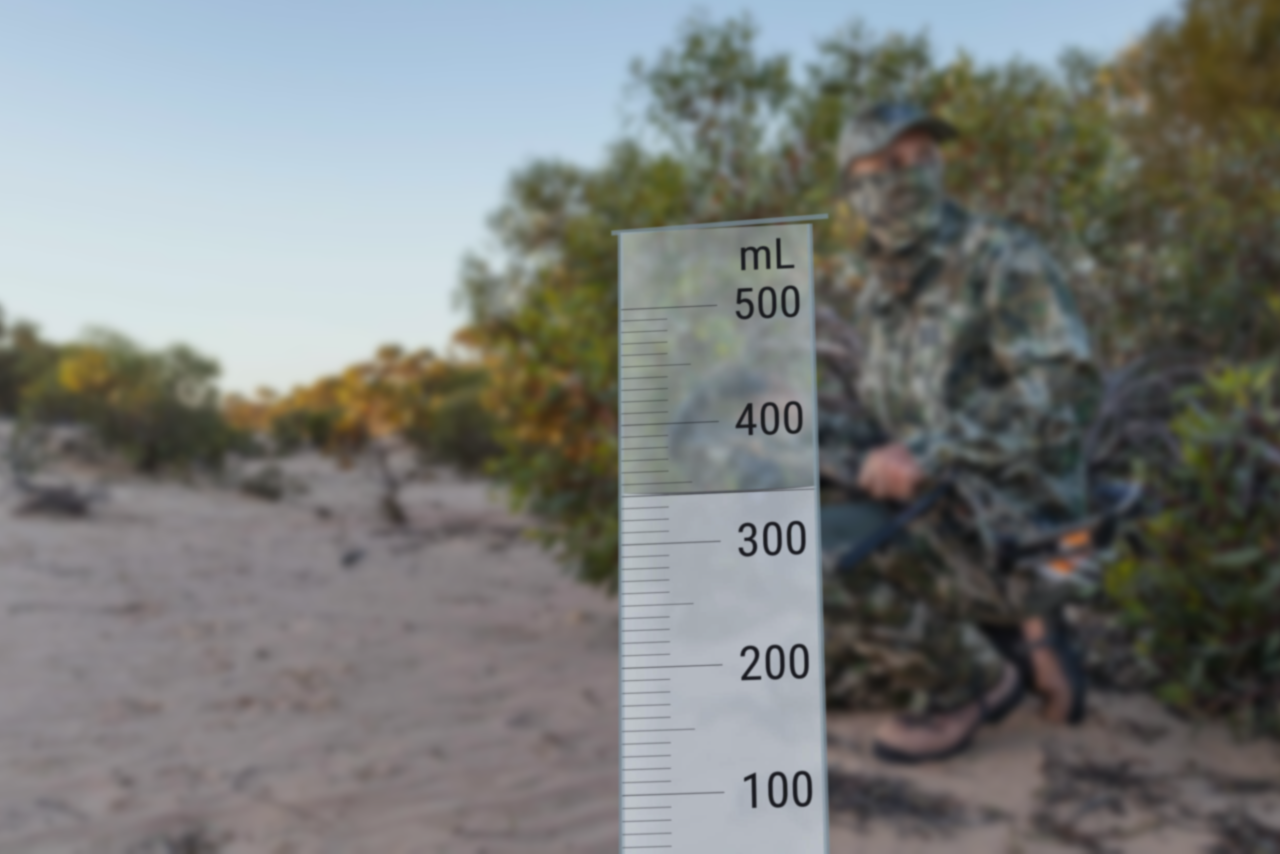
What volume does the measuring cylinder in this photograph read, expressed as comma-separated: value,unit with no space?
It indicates 340,mL
